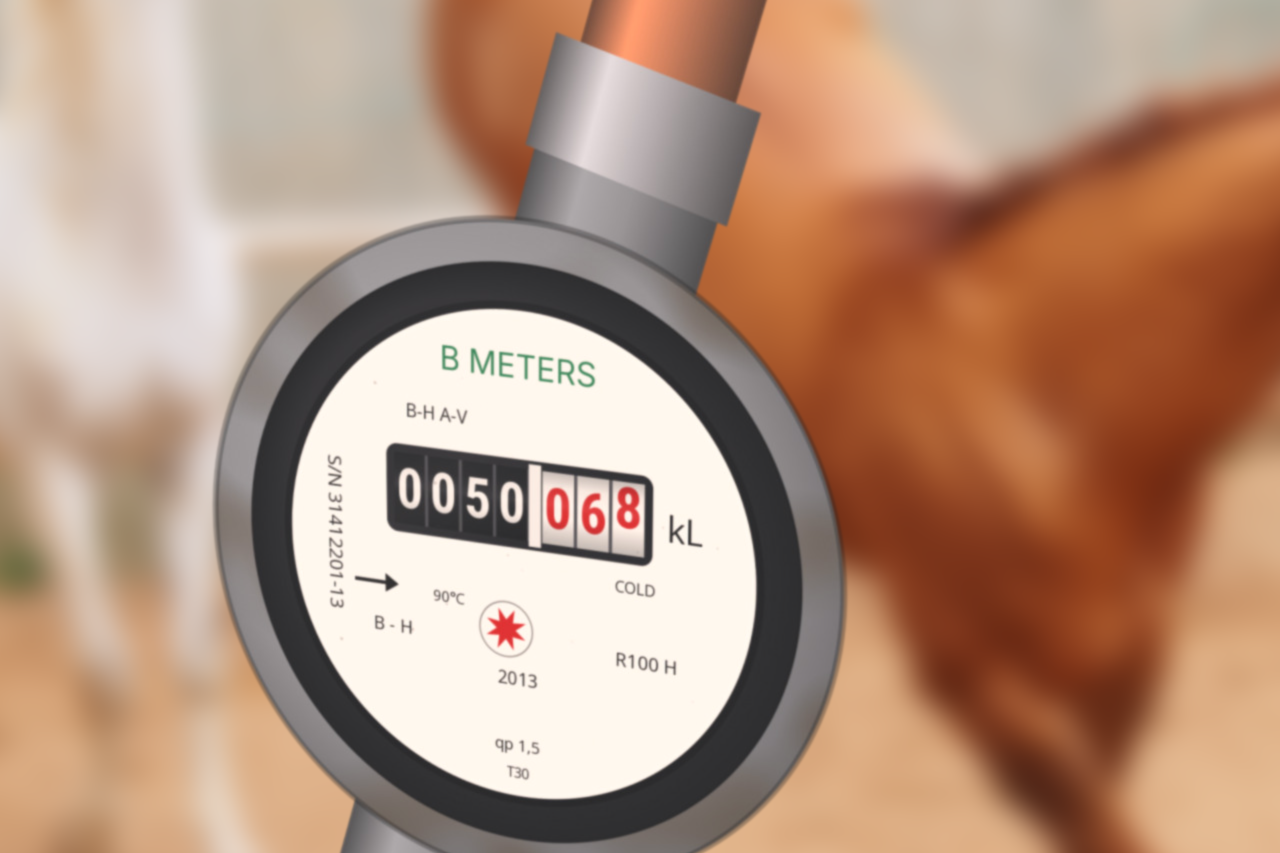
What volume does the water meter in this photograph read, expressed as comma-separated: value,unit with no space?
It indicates 50.068,kL
